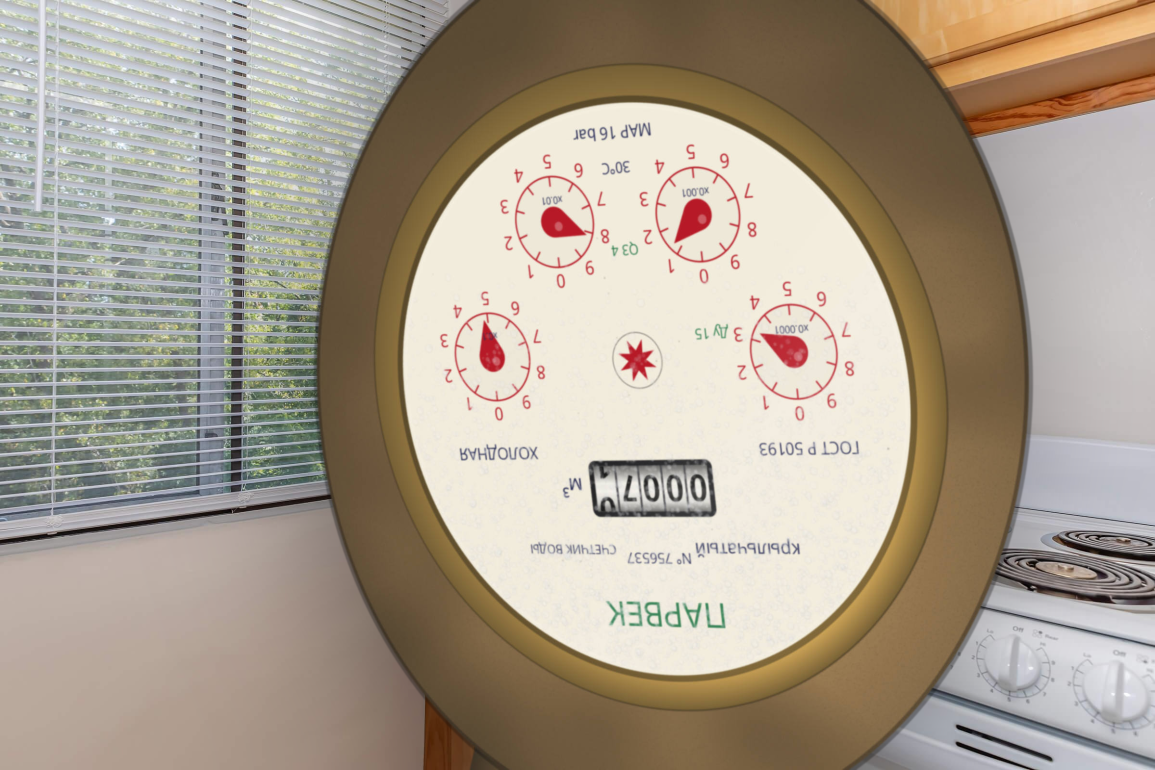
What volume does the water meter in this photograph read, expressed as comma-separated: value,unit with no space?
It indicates 70.4813,m³
